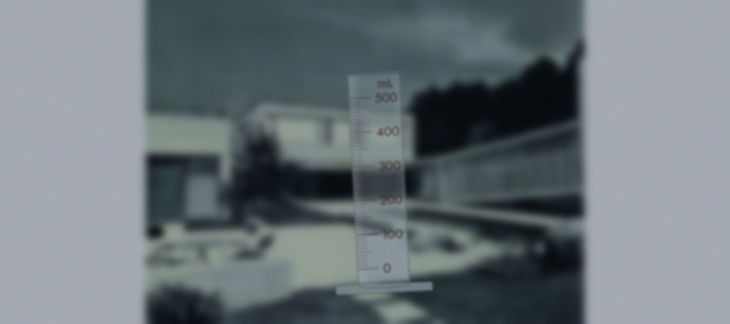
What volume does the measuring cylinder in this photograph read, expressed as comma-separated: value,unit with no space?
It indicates 100,mL
